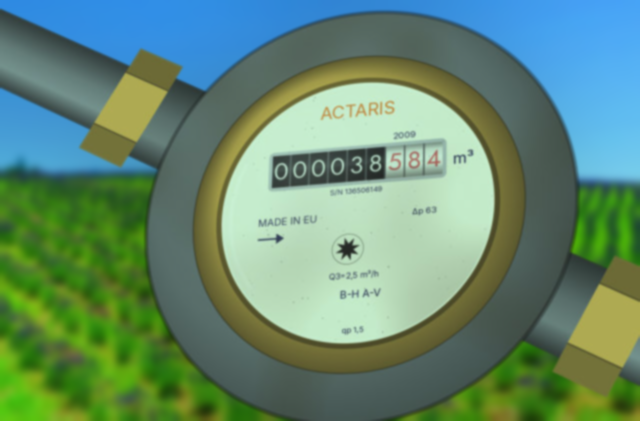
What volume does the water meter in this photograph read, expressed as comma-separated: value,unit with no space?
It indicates 38.584,m³
